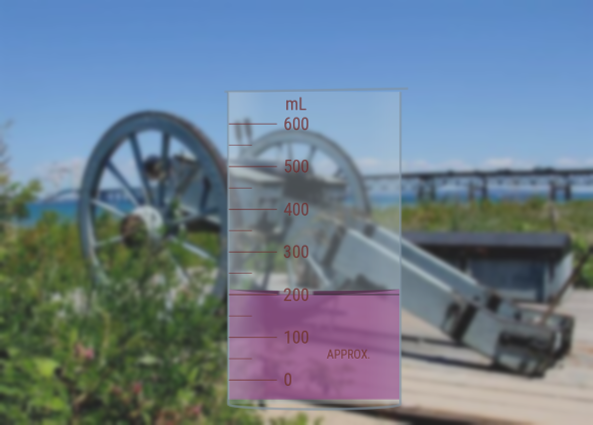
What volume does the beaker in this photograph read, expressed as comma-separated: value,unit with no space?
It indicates 200,mL
